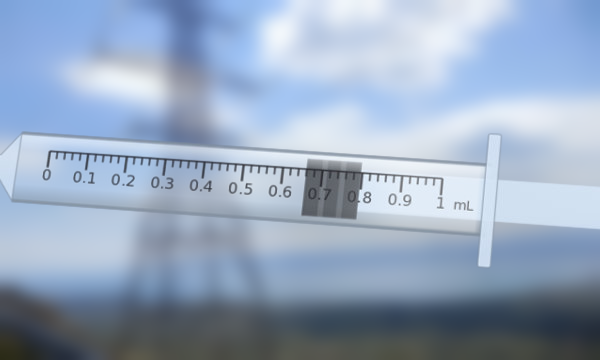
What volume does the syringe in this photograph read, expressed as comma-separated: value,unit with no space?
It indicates 0.66,mL
